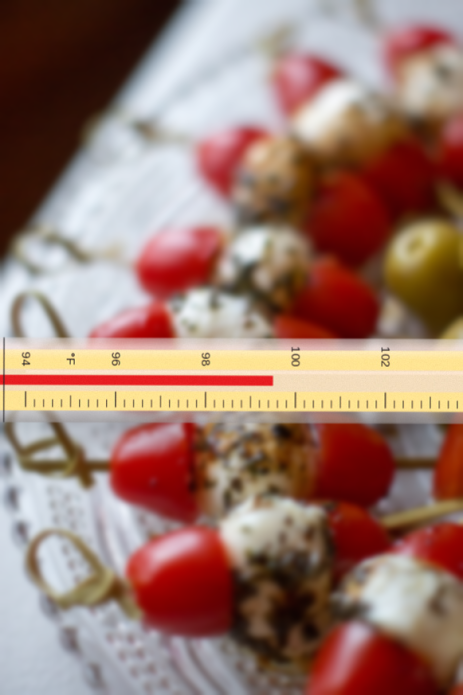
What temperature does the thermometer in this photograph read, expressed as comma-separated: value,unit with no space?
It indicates 99.5,°F
